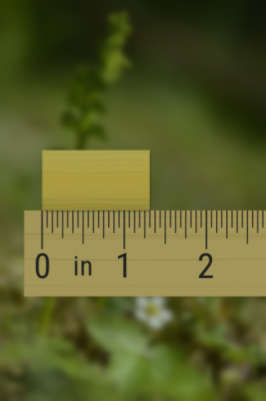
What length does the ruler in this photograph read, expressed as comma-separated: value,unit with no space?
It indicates 1.3125,in
